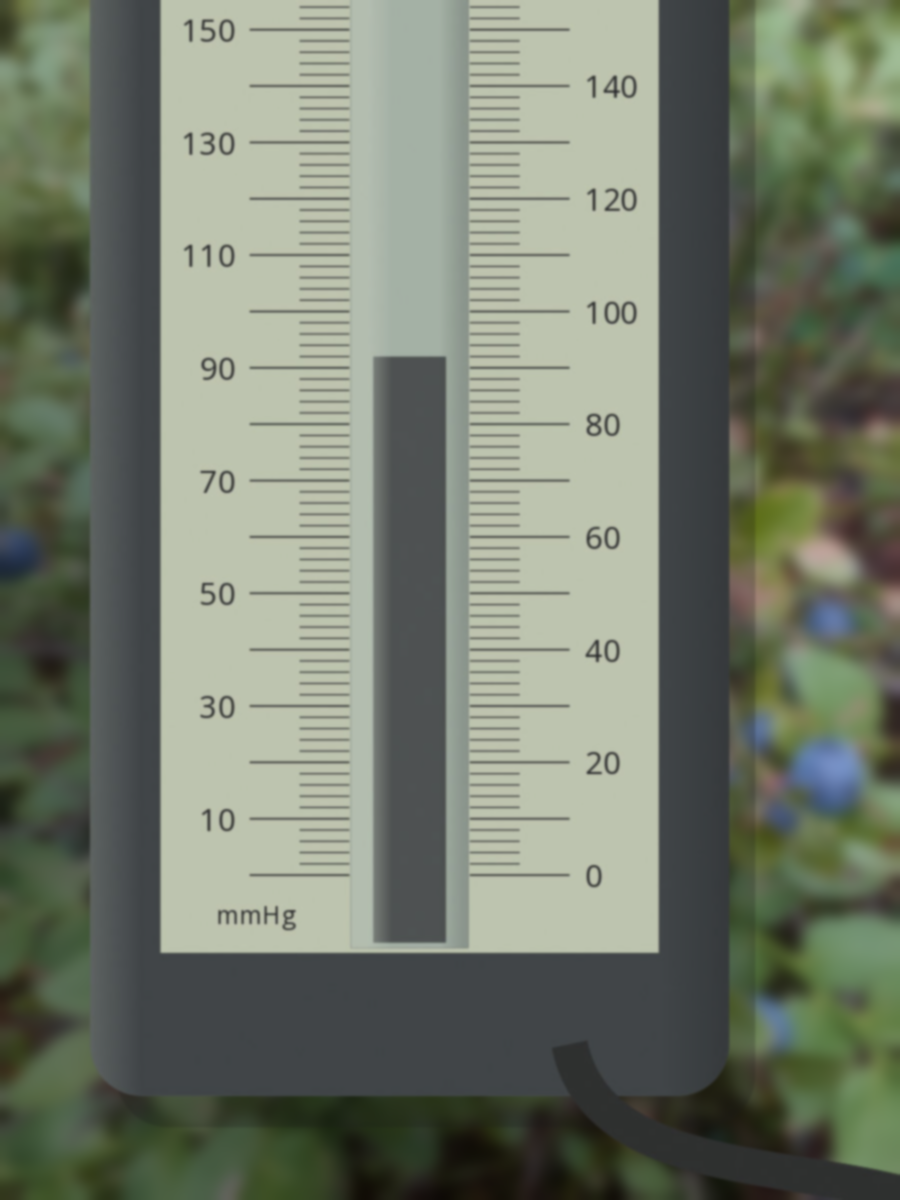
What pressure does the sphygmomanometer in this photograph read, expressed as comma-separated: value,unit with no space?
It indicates 92,mmHg
